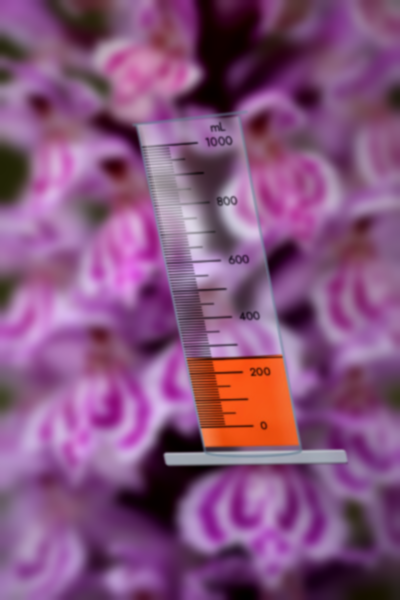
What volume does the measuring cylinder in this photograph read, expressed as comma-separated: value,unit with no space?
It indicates 250,mL
